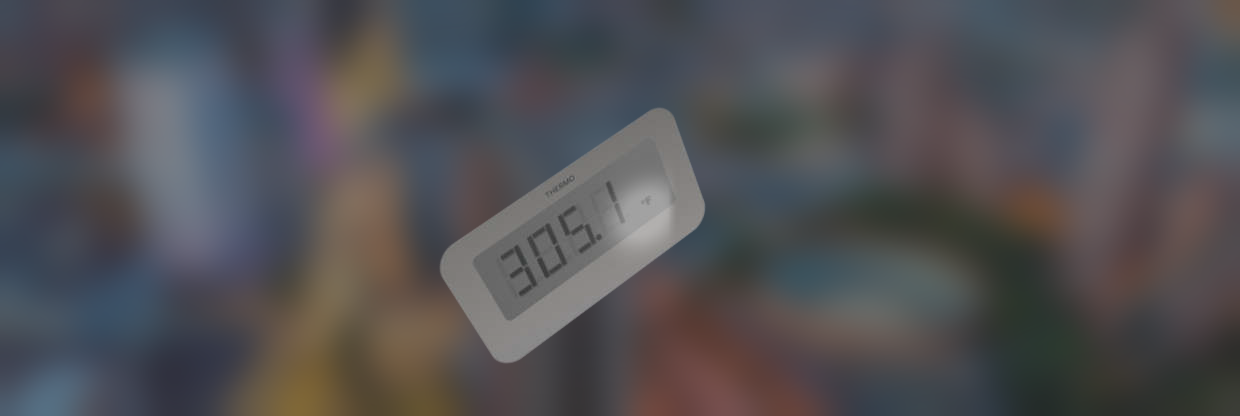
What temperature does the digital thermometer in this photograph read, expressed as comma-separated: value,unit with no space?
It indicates 305.1,°F
